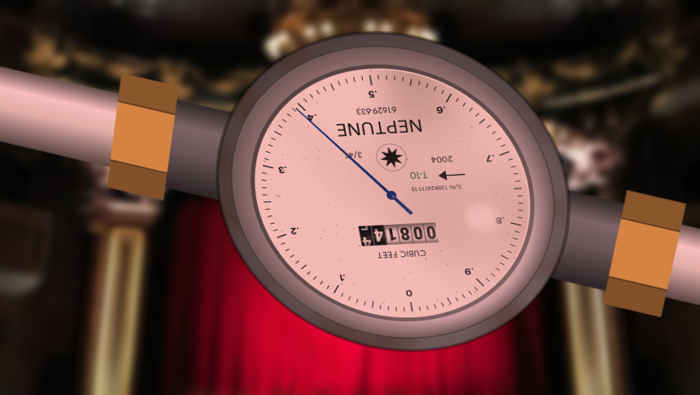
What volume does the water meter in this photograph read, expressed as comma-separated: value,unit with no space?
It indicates 8144.39,ft³
